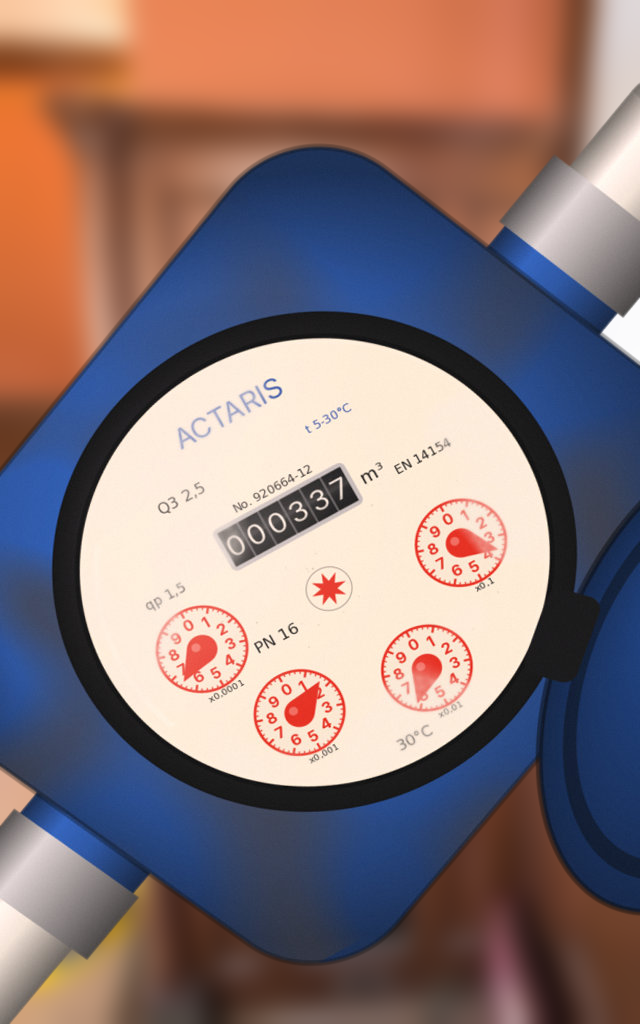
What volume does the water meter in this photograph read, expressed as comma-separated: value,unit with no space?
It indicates 337.3616,m³
